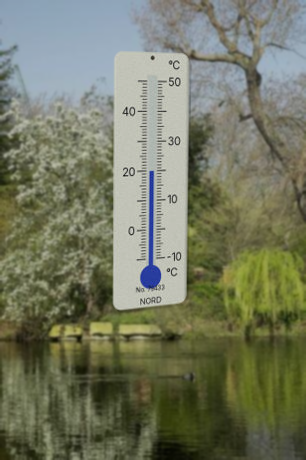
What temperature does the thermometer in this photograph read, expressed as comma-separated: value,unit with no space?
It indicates 20,°C
